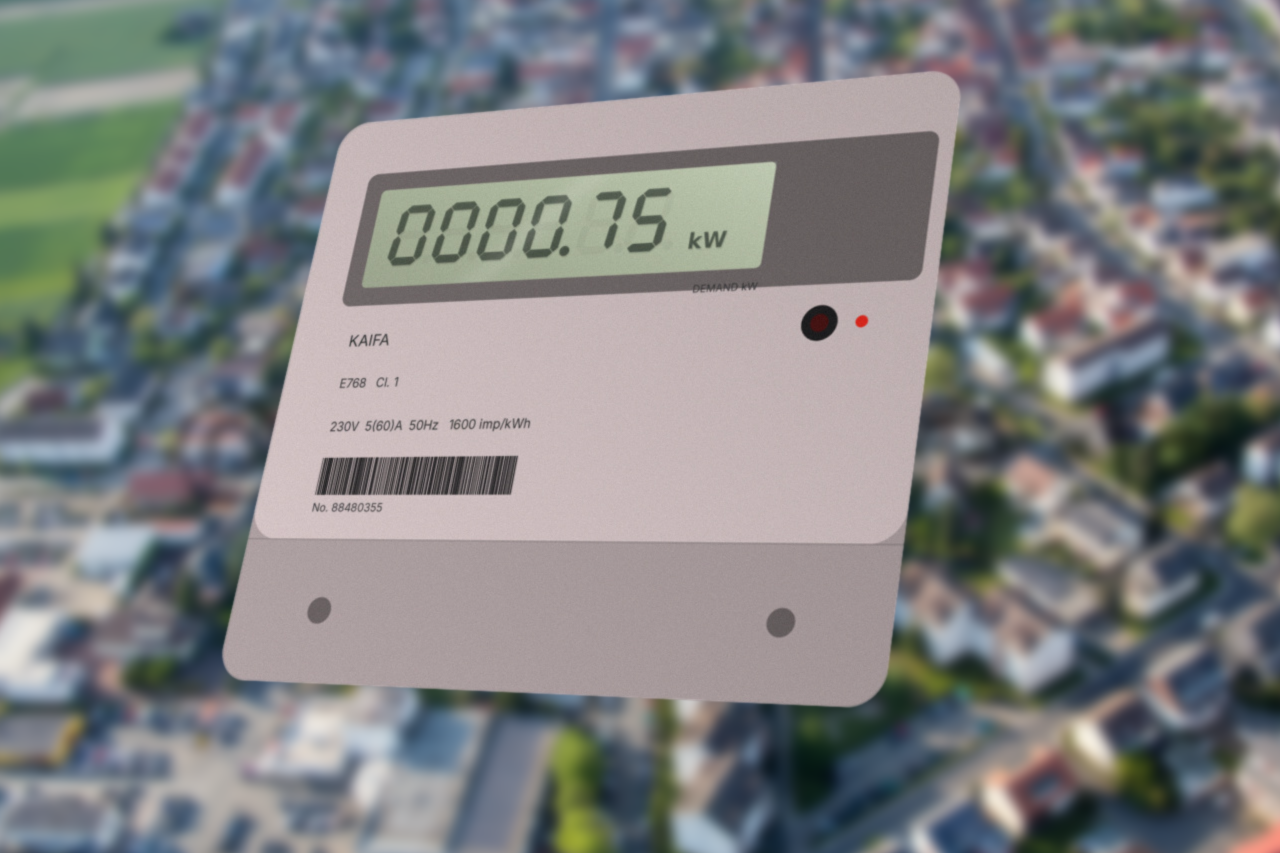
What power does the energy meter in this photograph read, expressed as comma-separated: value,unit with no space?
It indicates 0.75,kW
